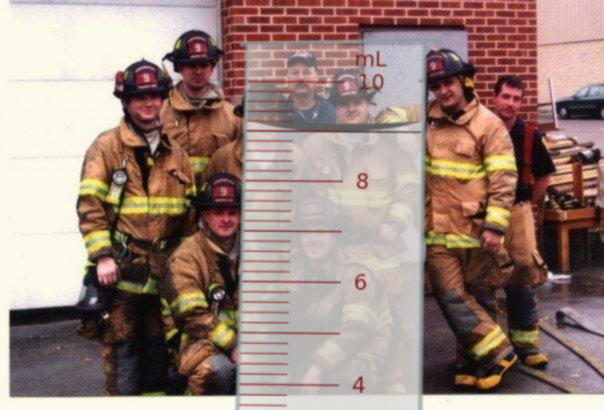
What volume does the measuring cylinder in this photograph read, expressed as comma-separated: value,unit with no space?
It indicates 9,mL
